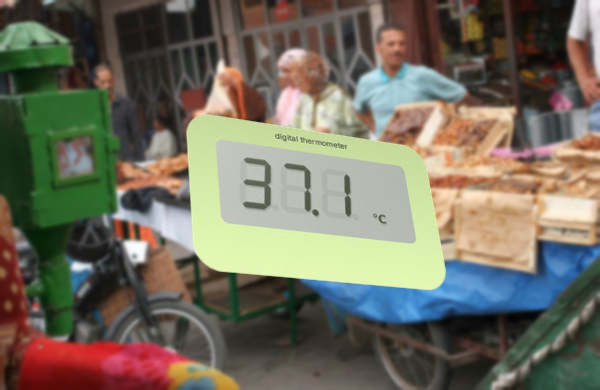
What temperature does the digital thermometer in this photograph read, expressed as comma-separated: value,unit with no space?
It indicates 37.1,°C
